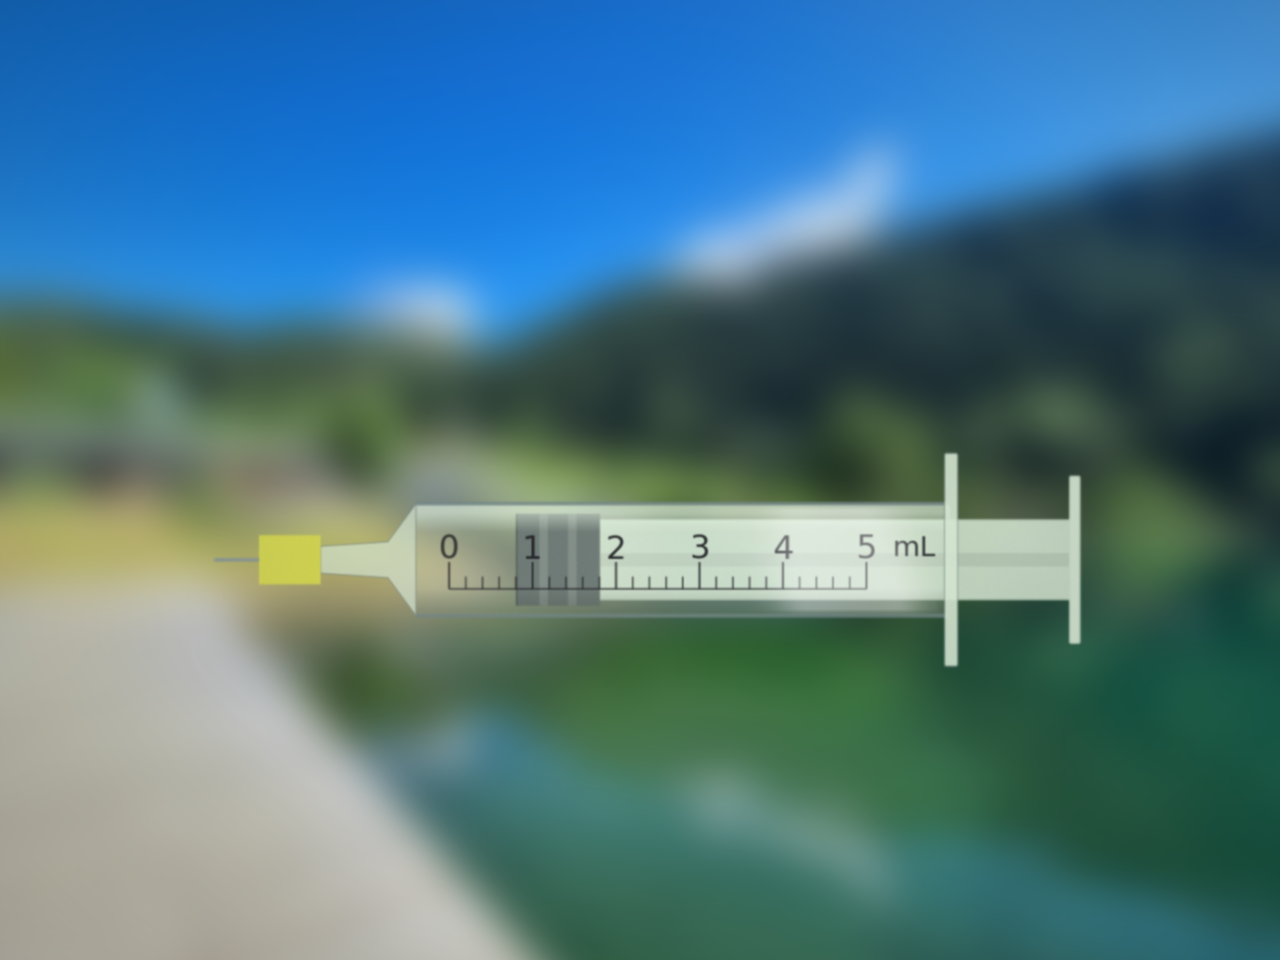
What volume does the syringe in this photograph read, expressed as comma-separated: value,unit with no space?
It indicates 0.8,mL
